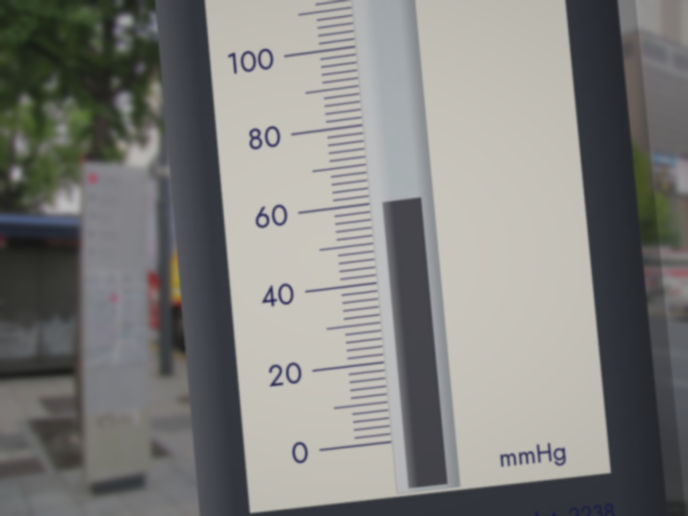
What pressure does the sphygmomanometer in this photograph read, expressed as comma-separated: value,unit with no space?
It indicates 60,mmHg
